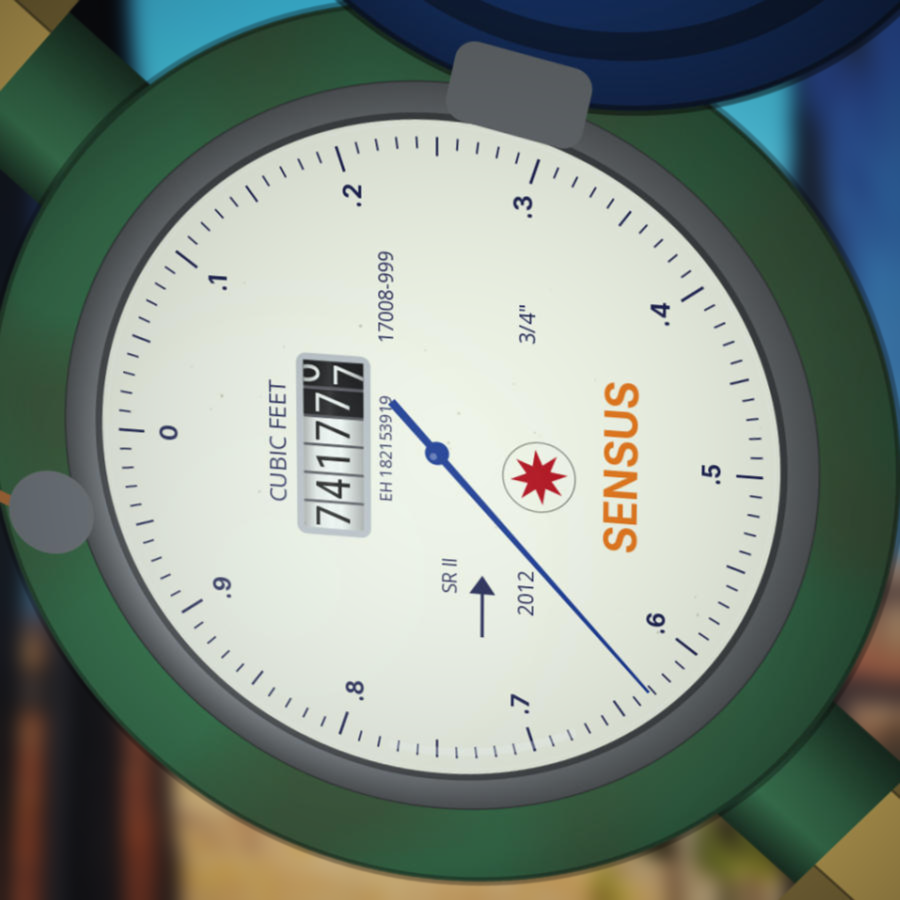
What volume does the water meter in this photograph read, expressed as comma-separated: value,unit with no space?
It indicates 741776.63,ft³
